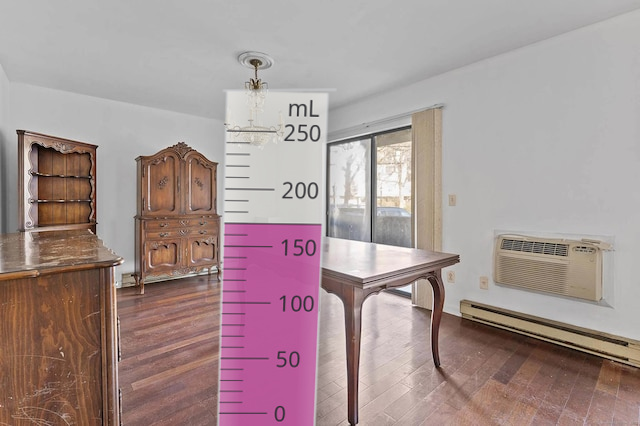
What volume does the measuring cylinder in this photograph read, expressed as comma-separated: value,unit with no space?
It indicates 170,mL
